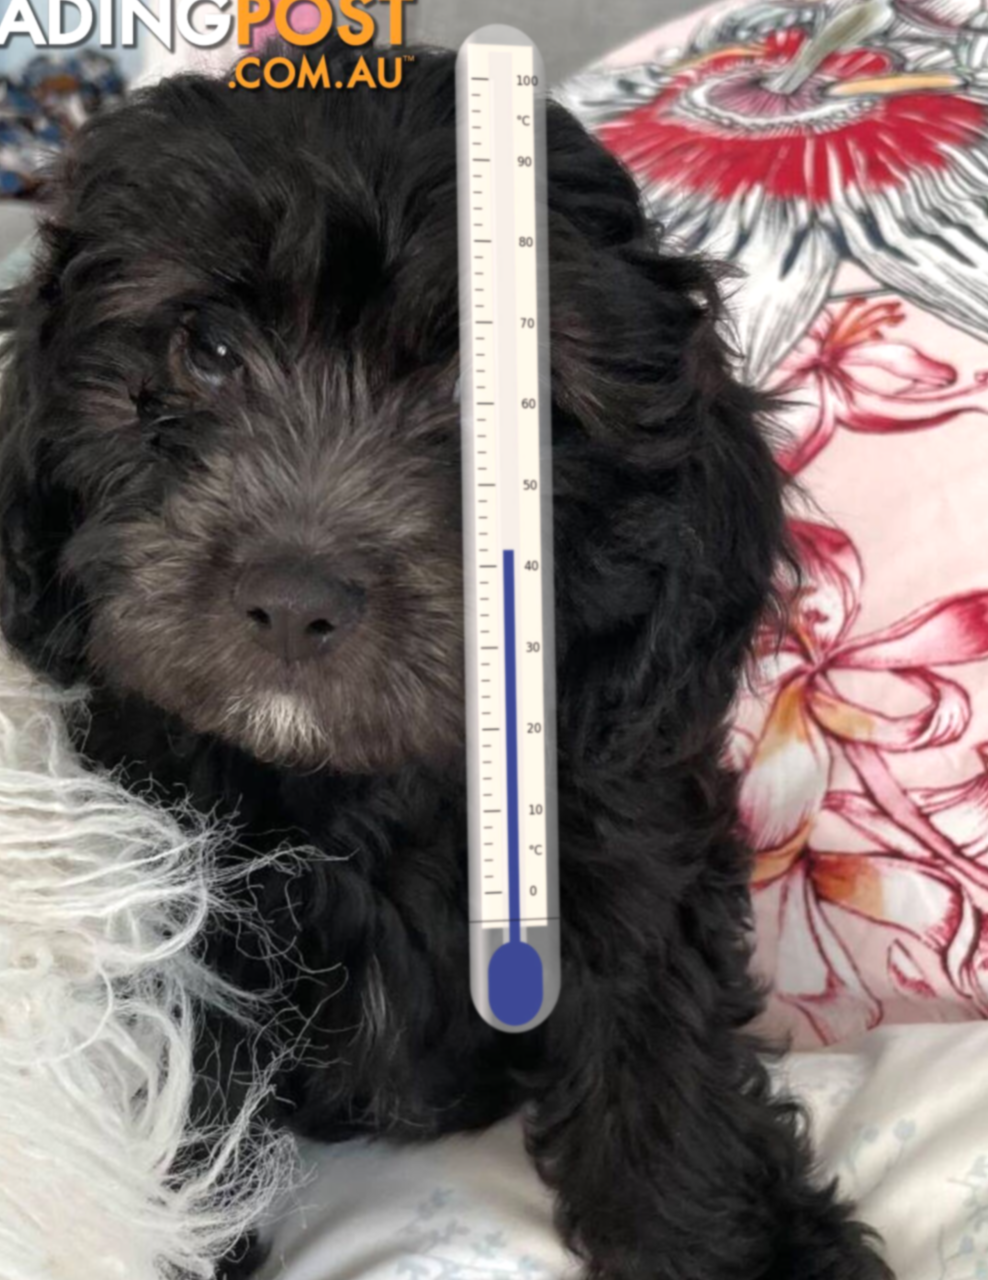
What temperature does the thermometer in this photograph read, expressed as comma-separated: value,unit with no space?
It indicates 42,°C
